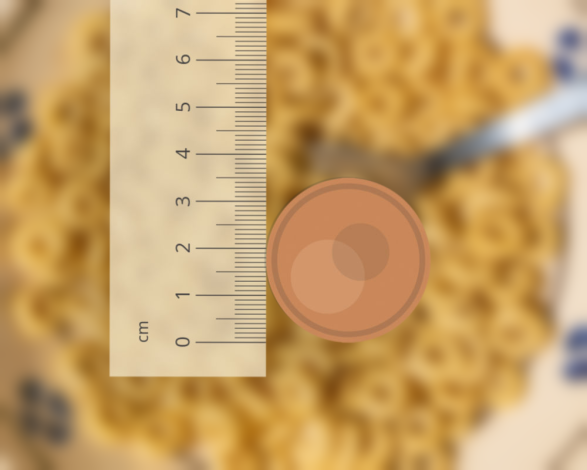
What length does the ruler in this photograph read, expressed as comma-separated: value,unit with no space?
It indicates 3.5,cm
